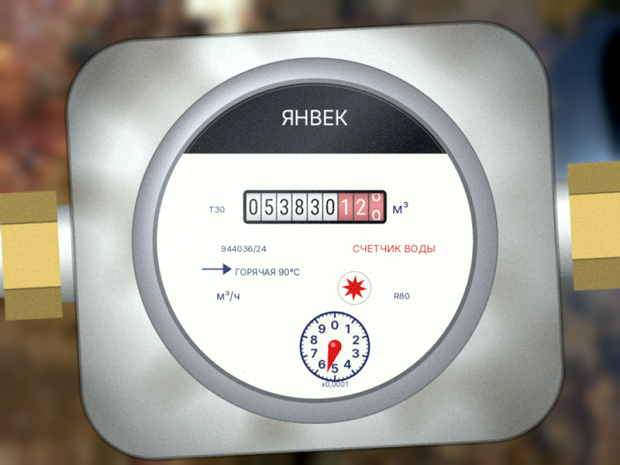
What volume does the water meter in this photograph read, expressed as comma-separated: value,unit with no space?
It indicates 53830.1285,m³
